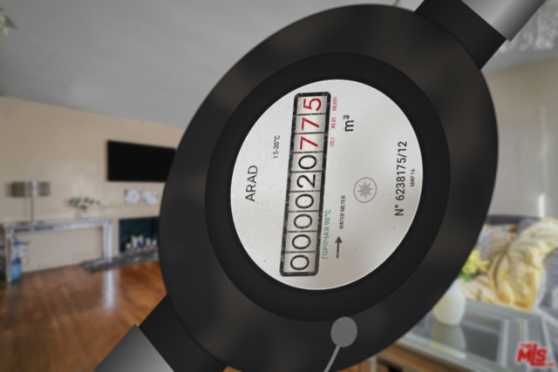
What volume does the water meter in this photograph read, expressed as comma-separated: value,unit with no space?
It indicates 20.775,m³
